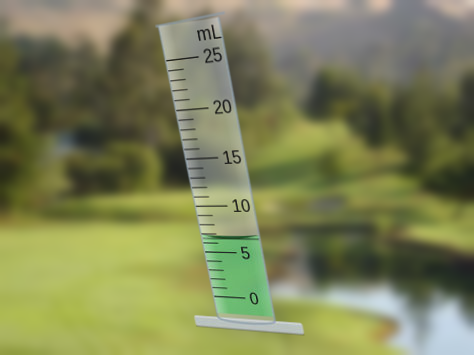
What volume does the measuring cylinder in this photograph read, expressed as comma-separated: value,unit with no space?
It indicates 6.5,mL
